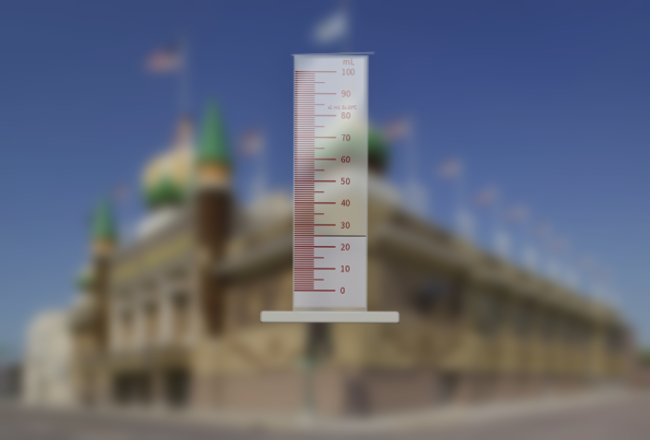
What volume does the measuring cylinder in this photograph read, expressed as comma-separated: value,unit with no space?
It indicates 25,mL
